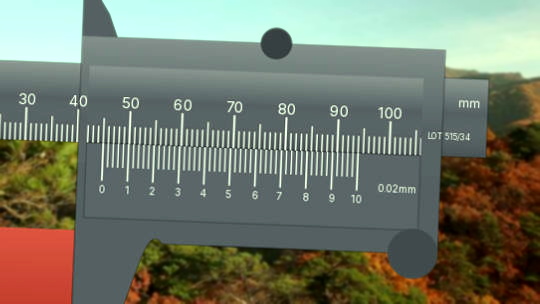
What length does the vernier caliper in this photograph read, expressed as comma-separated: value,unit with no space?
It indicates 45.0,mm
